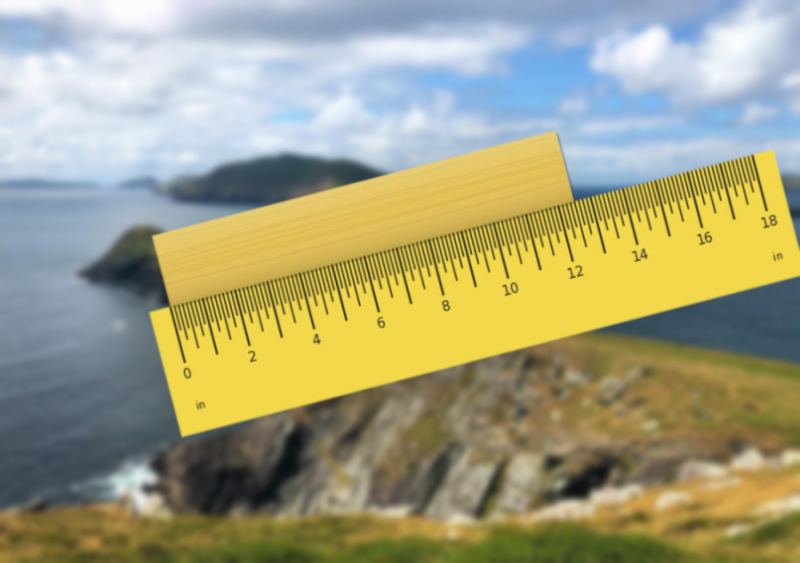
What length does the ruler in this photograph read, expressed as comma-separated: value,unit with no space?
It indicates 12.5,in
